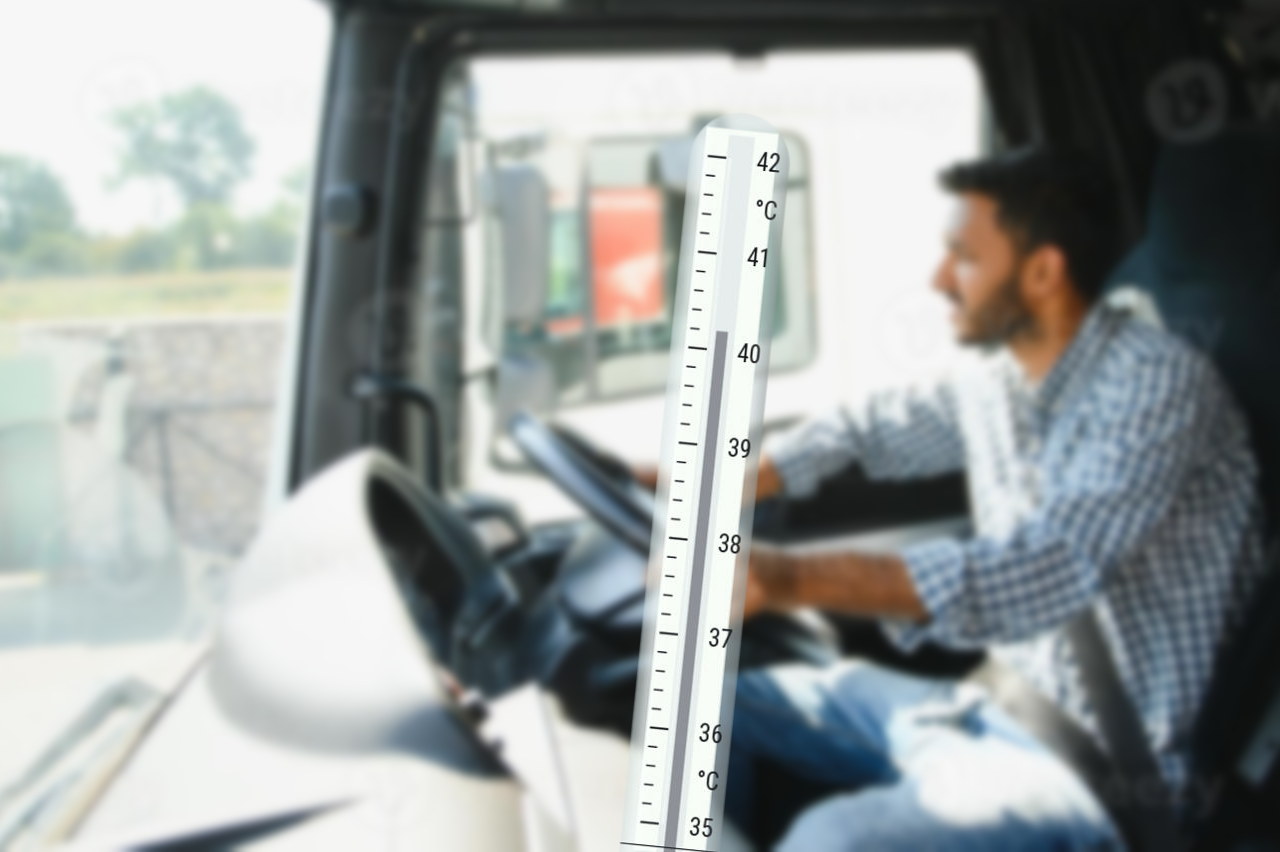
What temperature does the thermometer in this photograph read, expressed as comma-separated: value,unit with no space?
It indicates 40.2,°C
